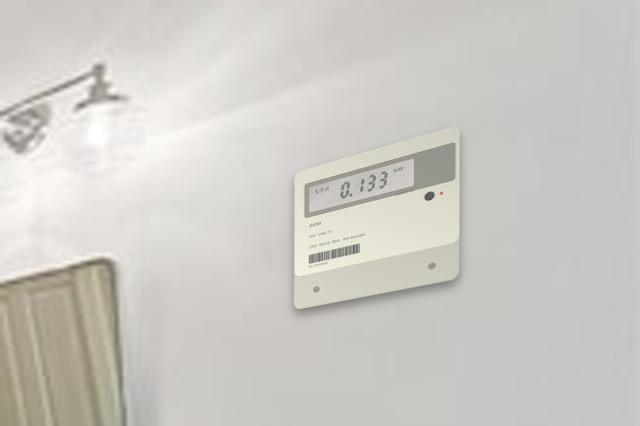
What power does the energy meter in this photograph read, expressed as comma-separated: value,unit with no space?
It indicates 0.133,kW
